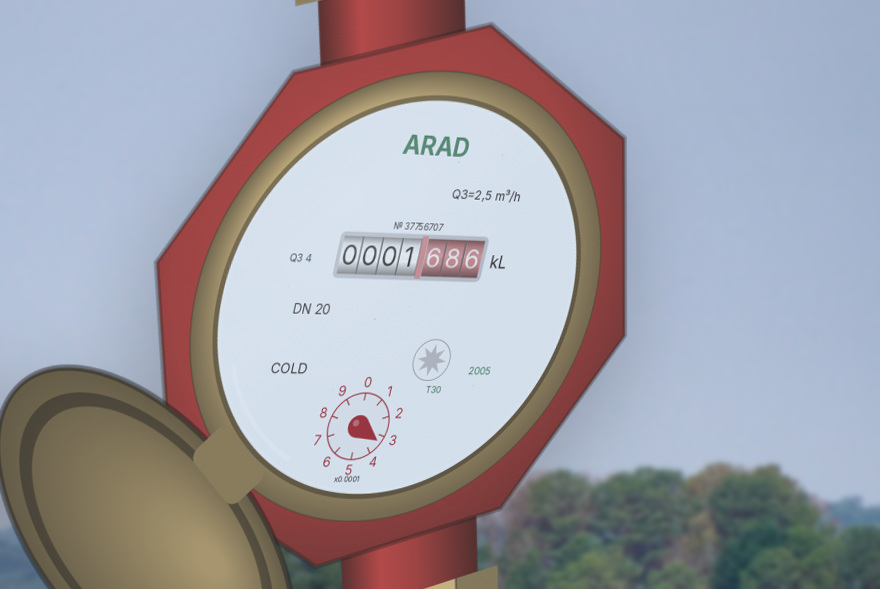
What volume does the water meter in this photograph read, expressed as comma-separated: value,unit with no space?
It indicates 1.6863,kL
